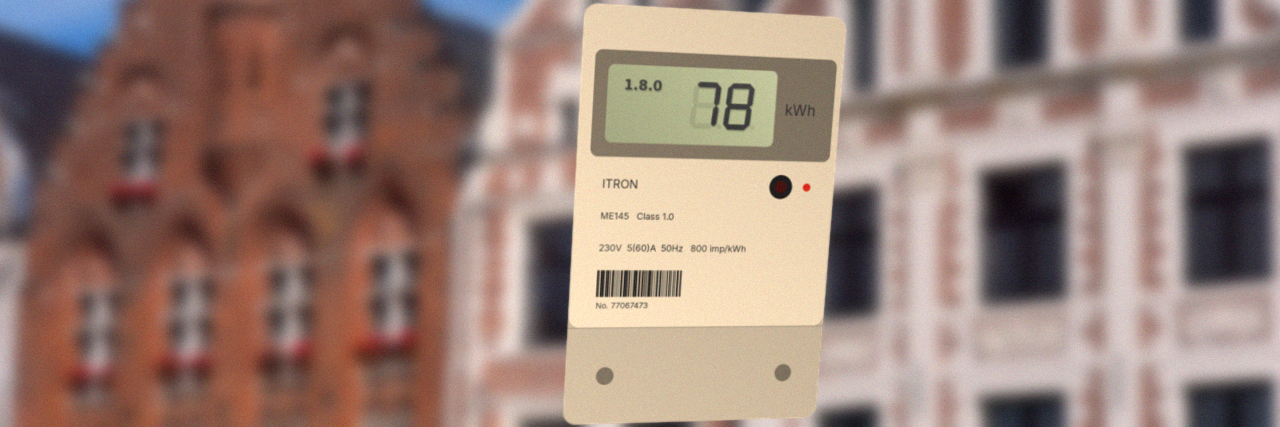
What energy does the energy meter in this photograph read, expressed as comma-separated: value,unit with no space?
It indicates 78,kWh
